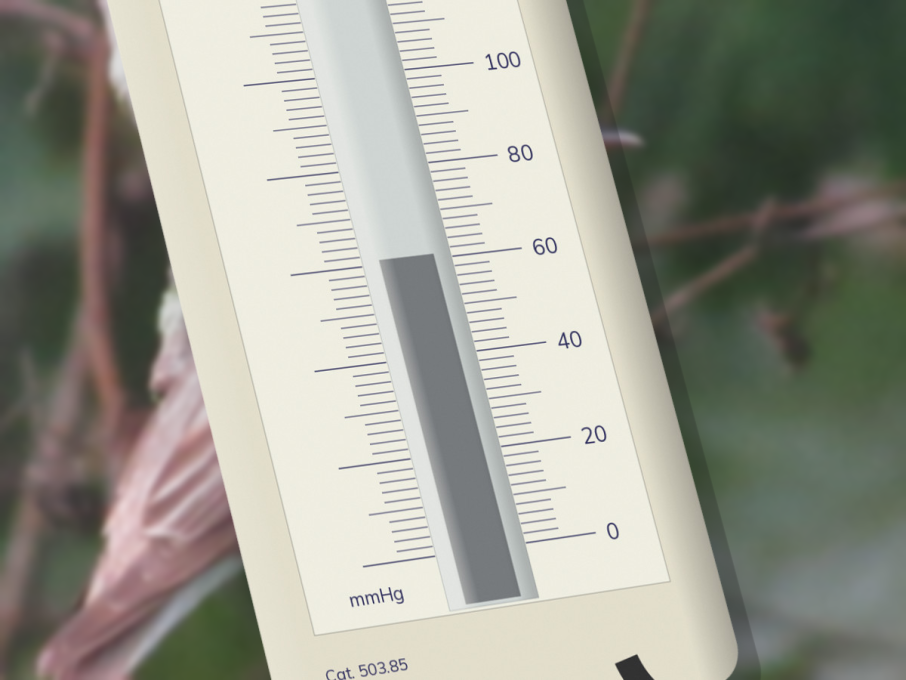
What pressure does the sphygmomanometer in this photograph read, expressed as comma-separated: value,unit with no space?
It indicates 61,mmHg
